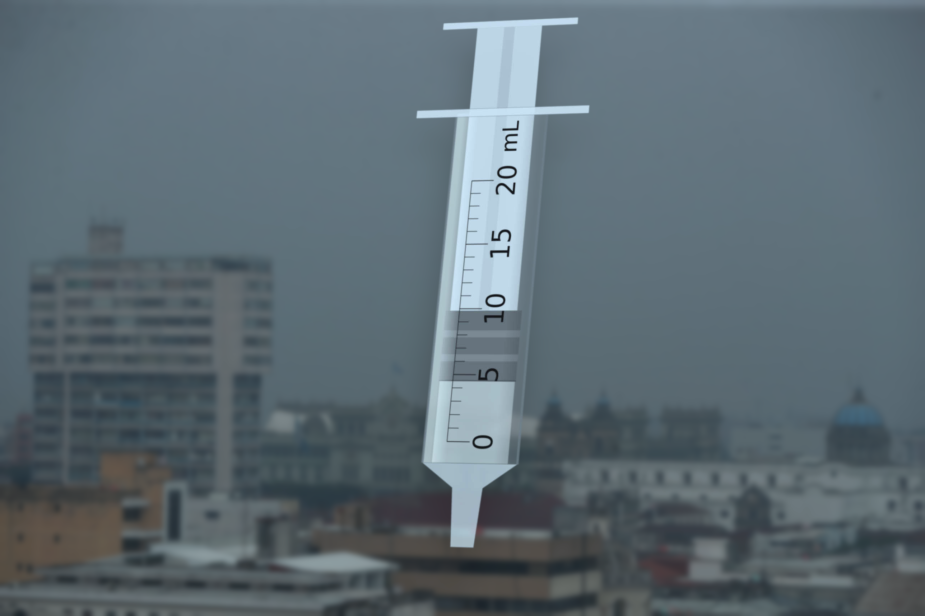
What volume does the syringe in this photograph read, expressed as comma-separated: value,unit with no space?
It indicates 4.5,mL
